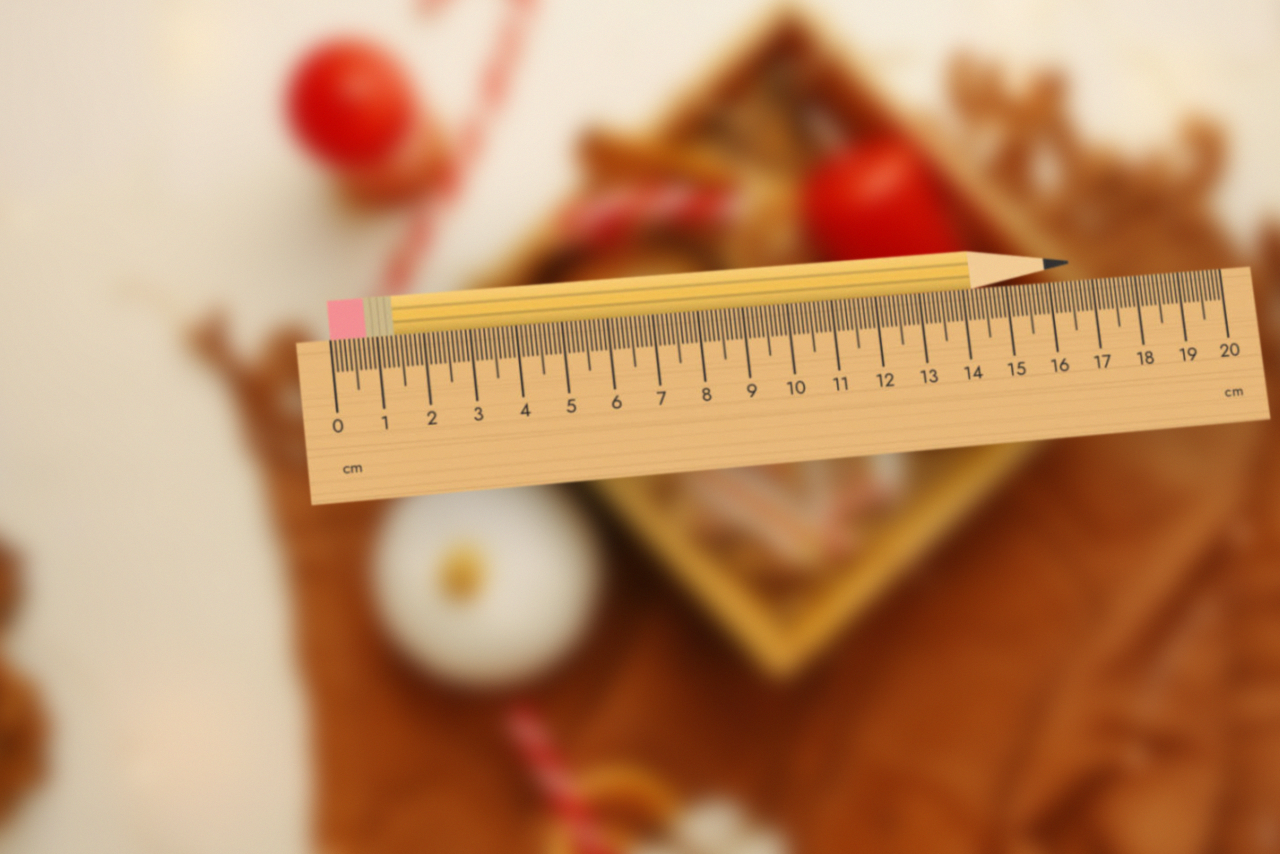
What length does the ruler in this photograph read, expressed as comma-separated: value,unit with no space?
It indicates 16.5,cm
